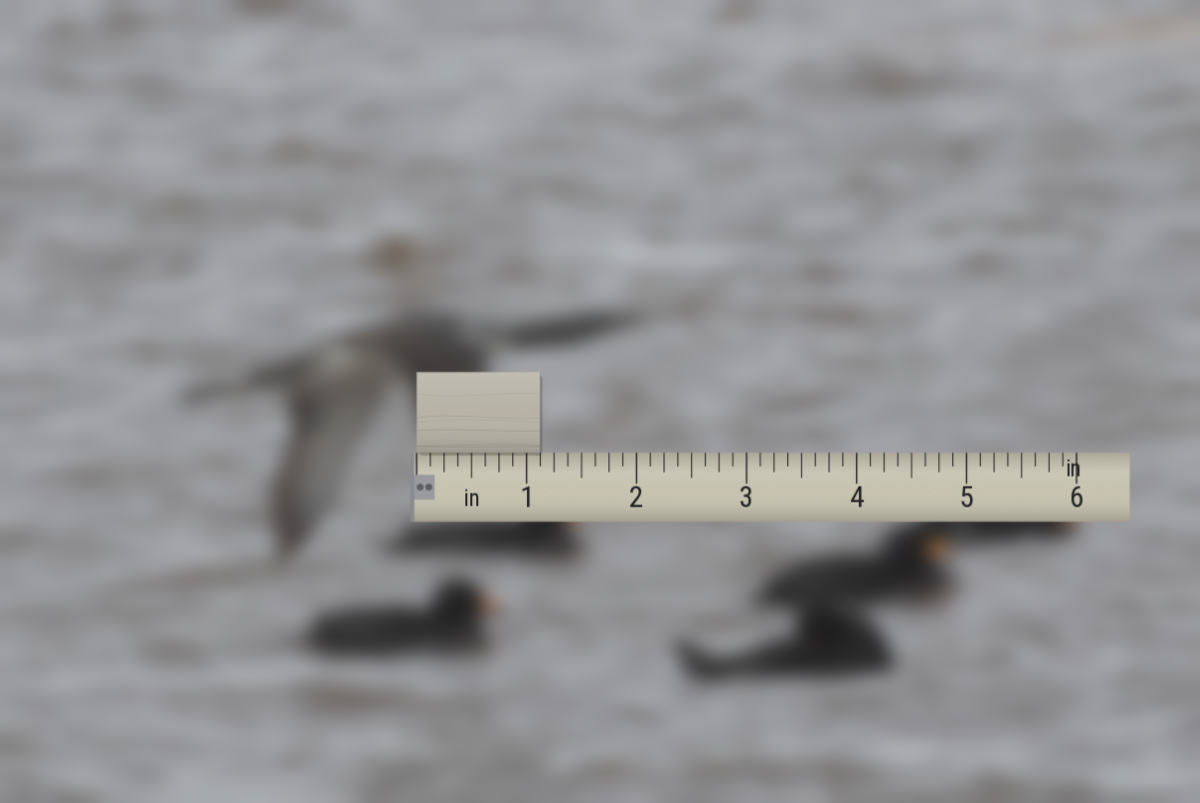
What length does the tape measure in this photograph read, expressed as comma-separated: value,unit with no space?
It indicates 1.125,in
